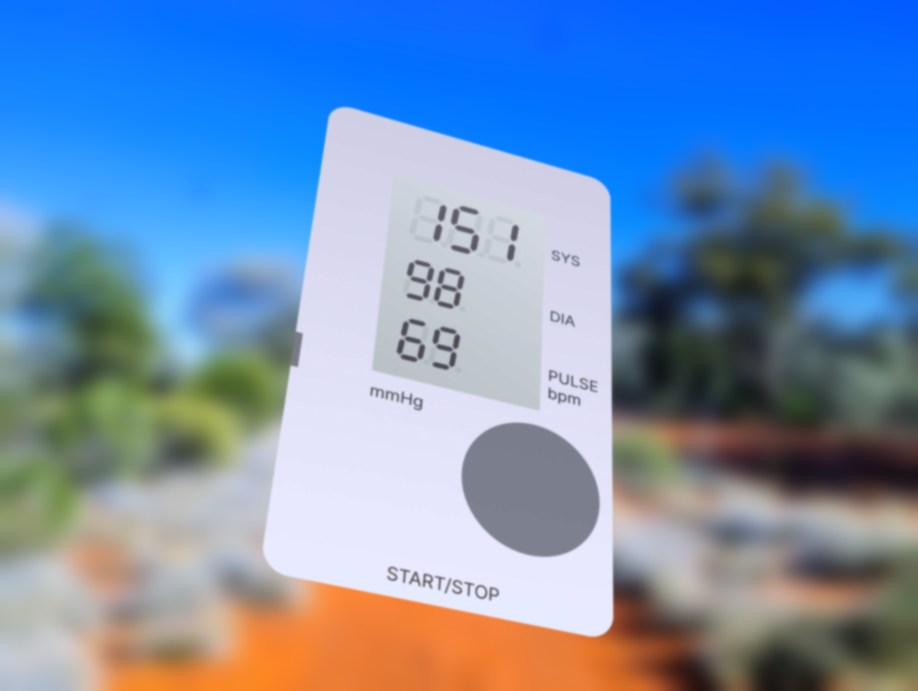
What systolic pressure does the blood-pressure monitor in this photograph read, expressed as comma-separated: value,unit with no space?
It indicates 151,mmHg
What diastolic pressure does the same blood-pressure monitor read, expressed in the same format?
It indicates 98,mmHg
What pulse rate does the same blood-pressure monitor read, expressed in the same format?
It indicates 69,bpm
